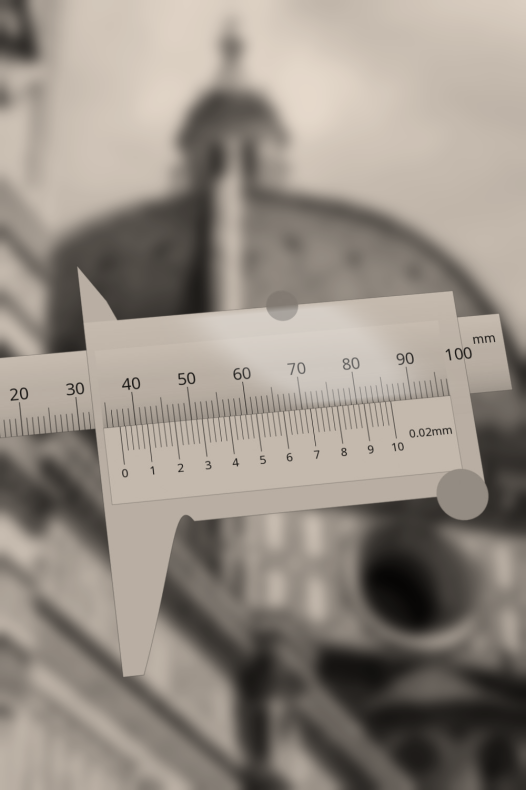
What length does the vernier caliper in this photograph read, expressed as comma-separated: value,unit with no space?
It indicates 37.2,mm
